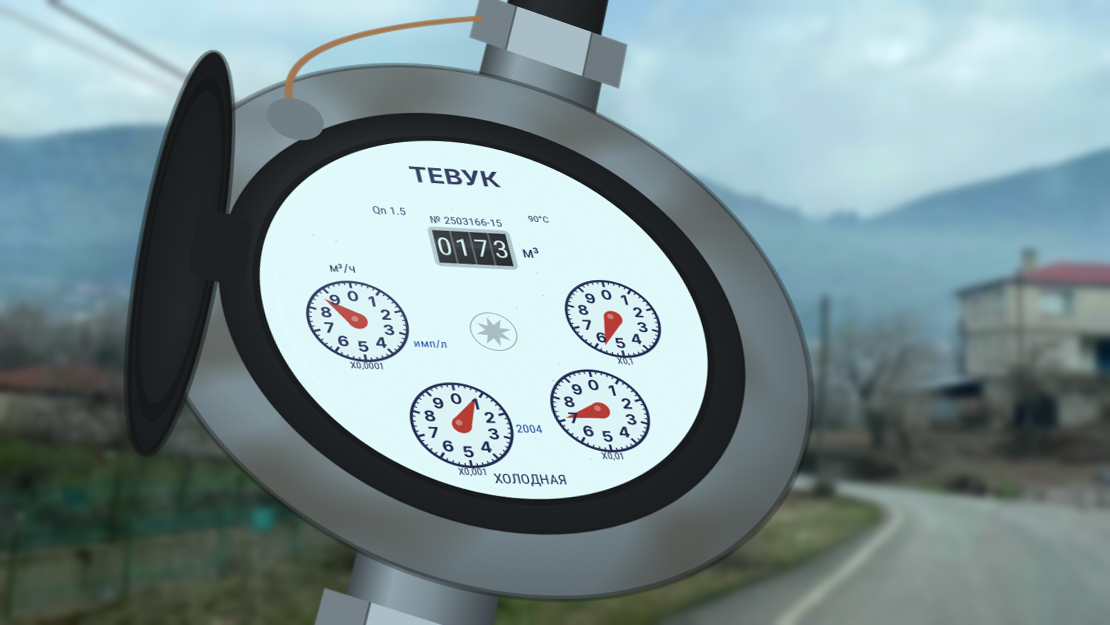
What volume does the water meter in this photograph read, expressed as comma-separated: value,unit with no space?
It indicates 173.5708,m³
